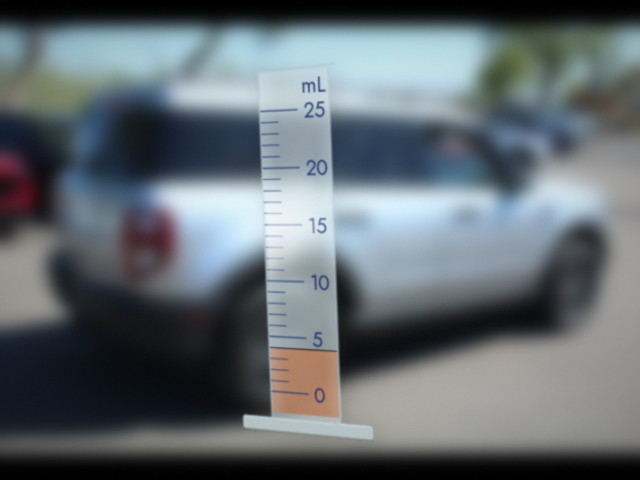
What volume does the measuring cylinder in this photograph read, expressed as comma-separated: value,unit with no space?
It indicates 4,mL
